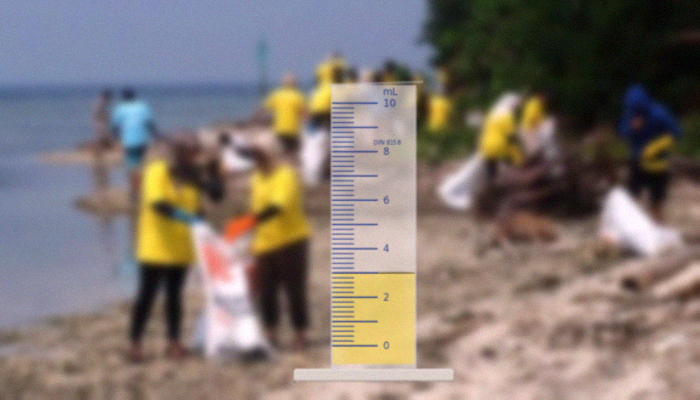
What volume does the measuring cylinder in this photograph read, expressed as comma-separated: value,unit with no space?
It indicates 3,mL
